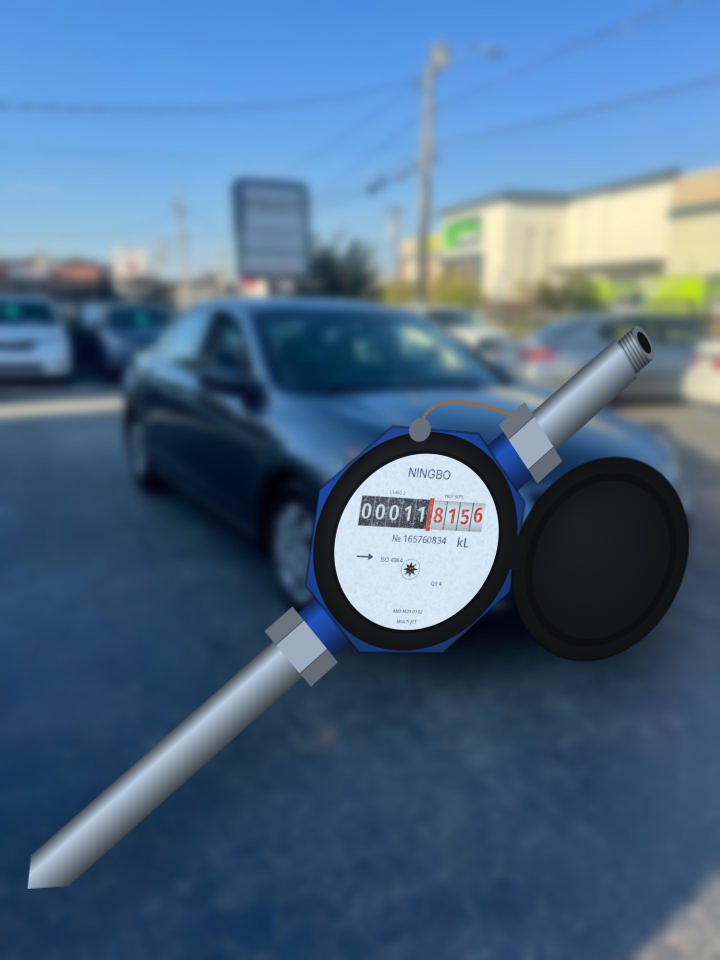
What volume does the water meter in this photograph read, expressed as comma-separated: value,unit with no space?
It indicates 11.8156,kL
